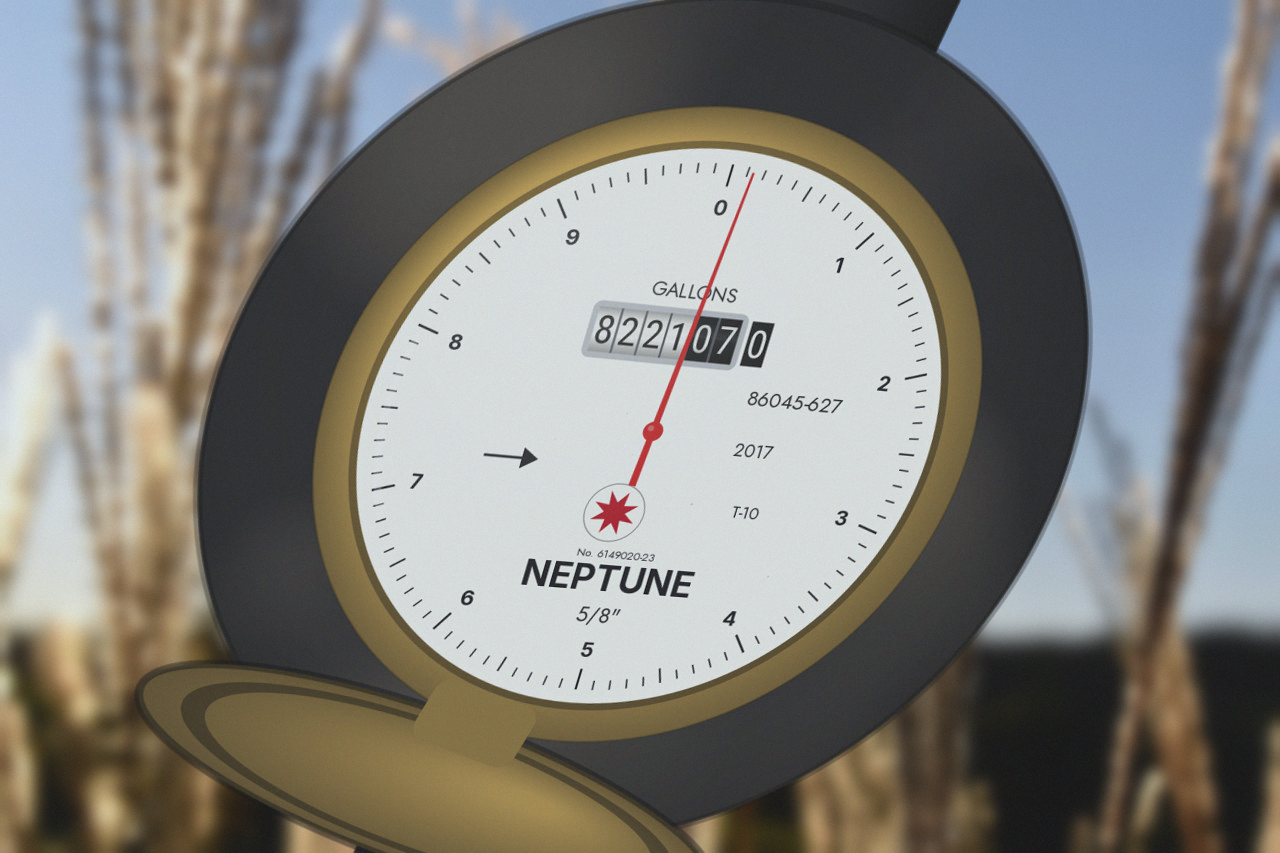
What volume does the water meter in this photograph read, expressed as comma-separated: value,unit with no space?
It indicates 8221070.1,gal
